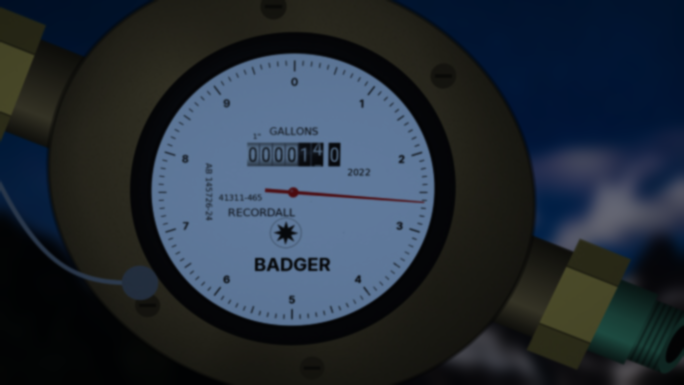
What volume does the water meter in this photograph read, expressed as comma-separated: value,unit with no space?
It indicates 142.6,gal
